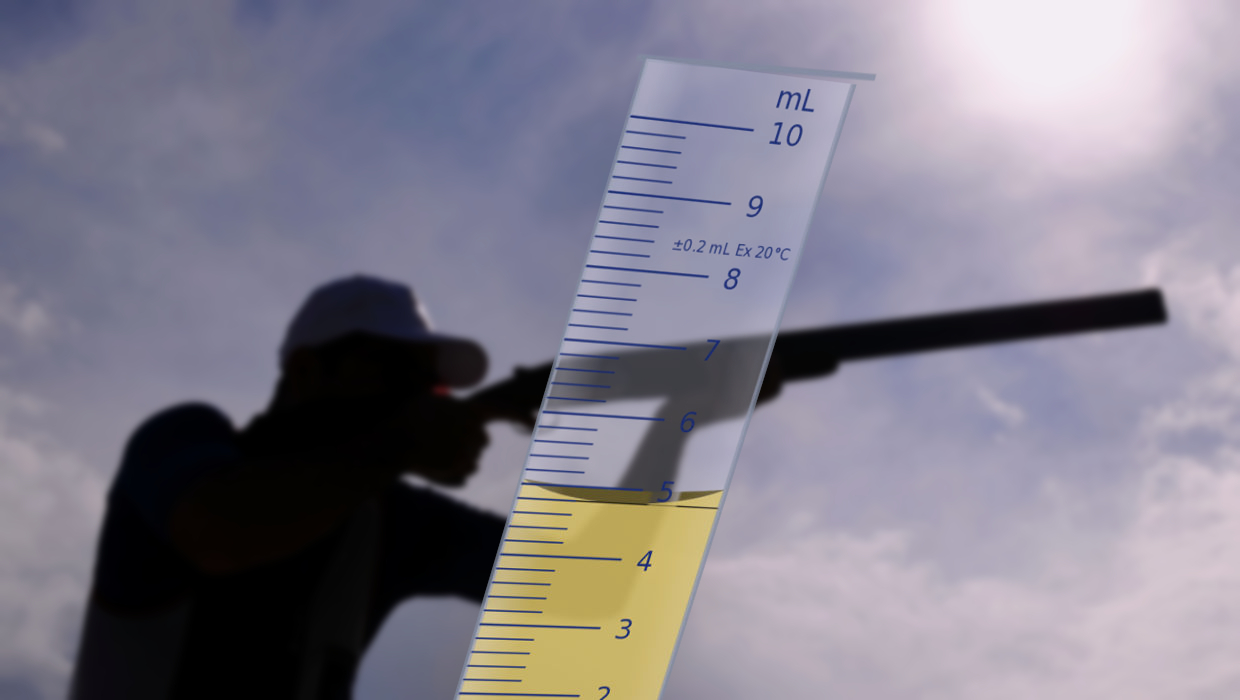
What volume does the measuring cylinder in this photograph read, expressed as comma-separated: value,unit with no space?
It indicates 4.8,mL
